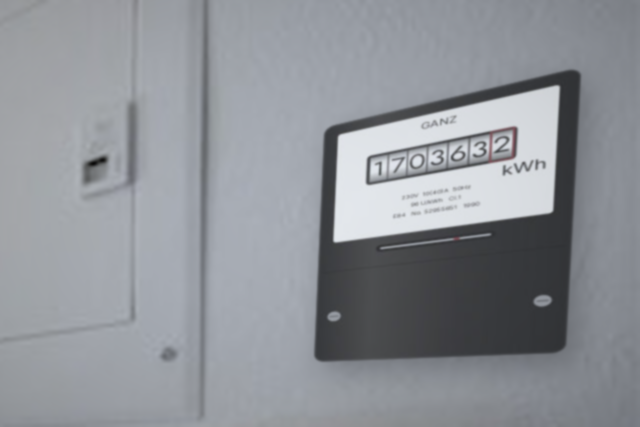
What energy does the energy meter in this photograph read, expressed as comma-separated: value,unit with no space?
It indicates 170363.2,kWh
